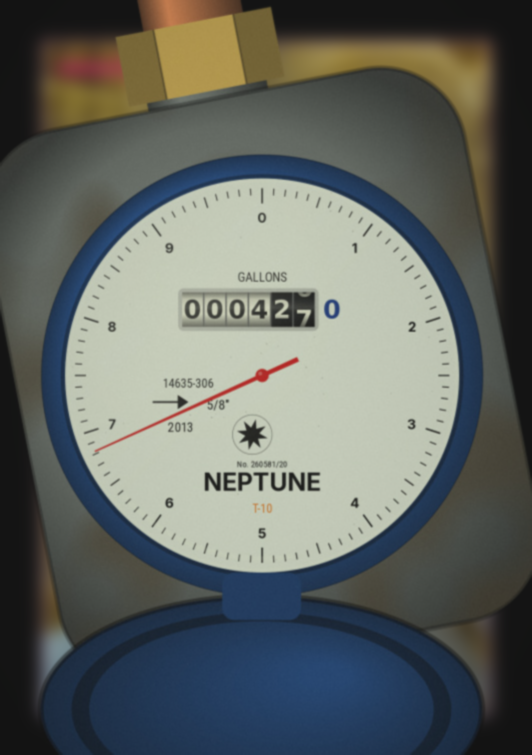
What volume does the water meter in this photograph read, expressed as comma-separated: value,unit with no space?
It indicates 4266.8,gal
